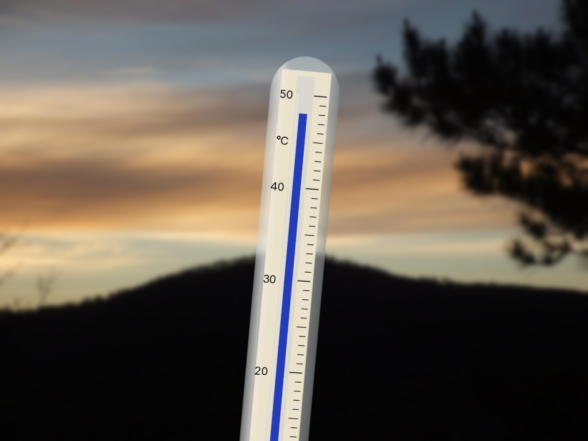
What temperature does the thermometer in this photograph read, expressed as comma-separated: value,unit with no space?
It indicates 48,°C
